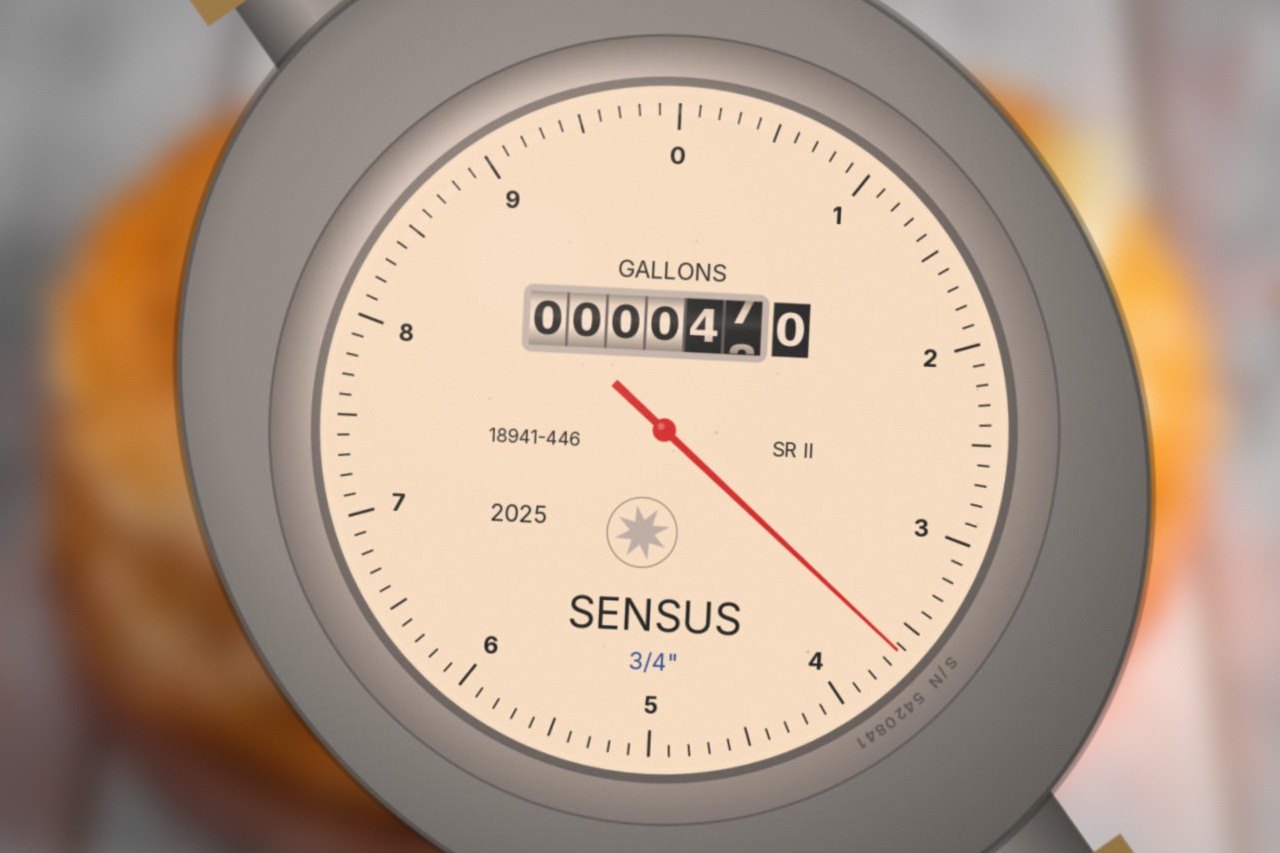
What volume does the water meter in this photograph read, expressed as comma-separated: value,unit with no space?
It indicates 473.6,gal
